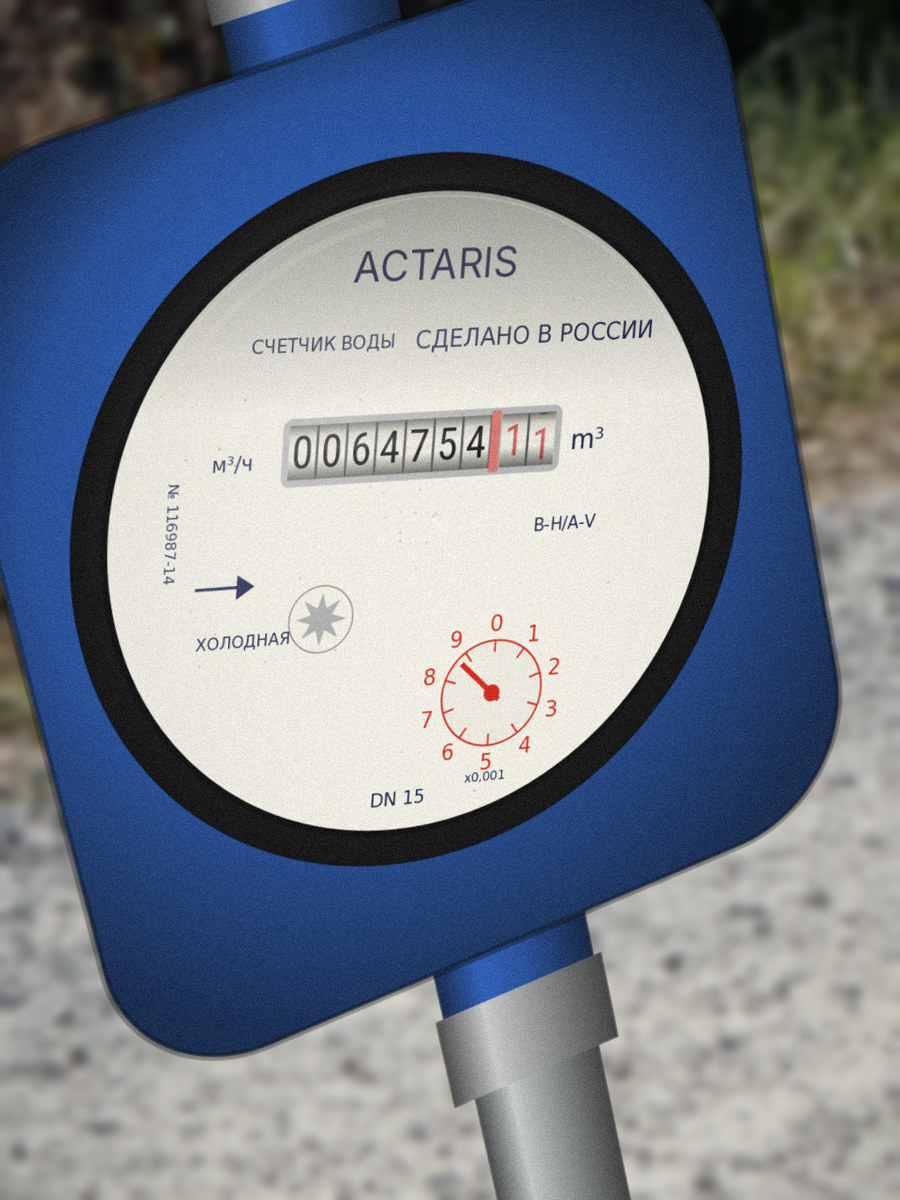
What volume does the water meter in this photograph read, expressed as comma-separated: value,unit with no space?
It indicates 64754.108,m³
